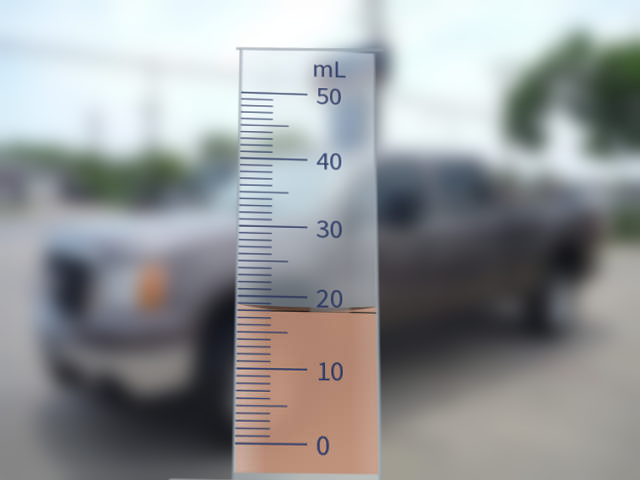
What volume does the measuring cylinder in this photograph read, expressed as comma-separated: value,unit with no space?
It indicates 18,mL
